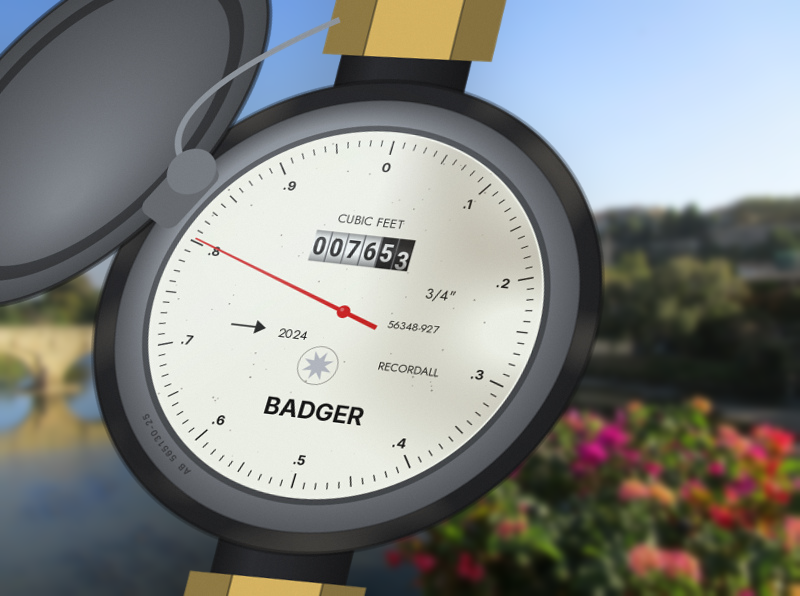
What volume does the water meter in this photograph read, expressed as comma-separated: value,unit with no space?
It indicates 7652.80,ft³
